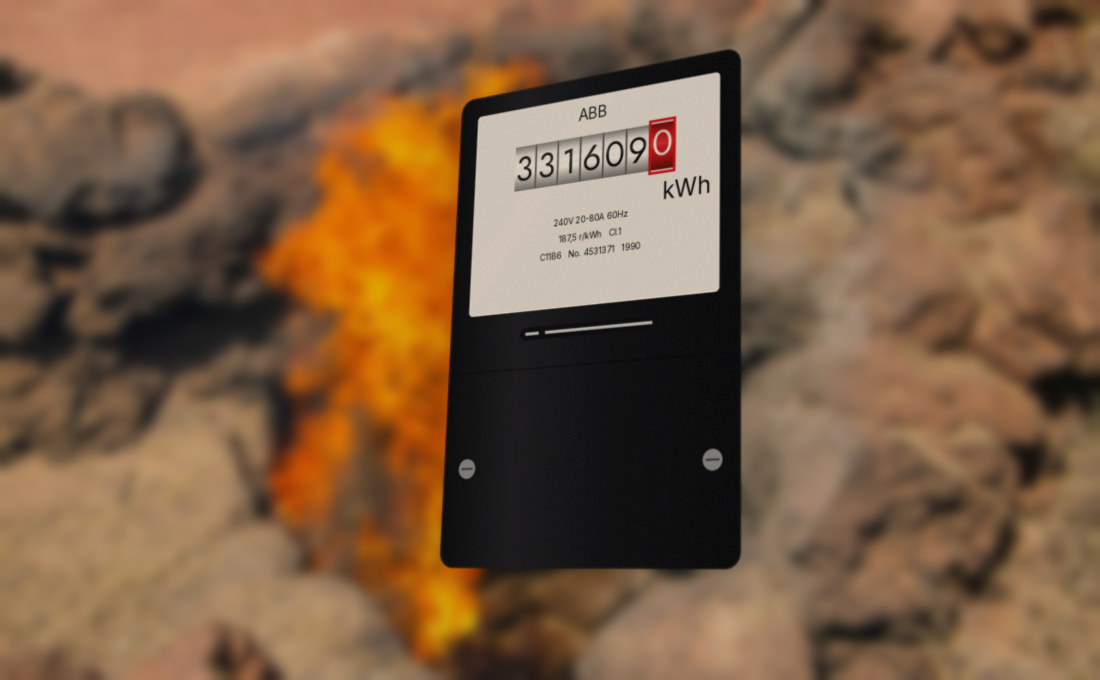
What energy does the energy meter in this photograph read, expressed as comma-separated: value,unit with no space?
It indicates 331609.0,kWh
